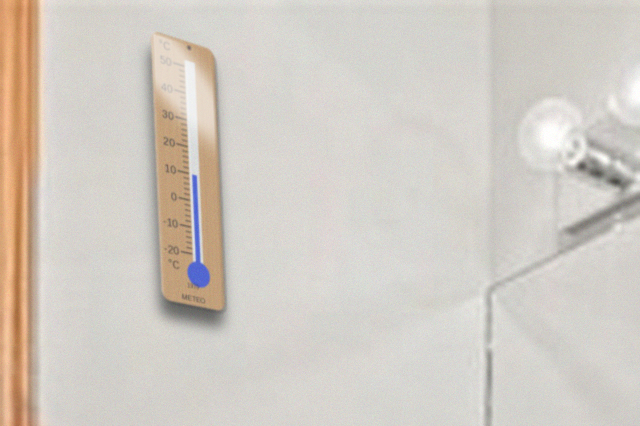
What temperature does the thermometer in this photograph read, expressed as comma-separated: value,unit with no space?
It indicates 10,°C
